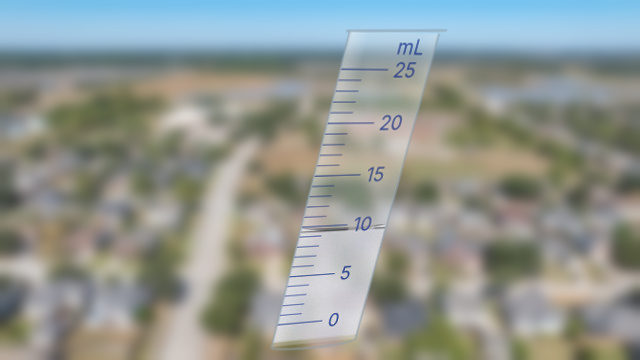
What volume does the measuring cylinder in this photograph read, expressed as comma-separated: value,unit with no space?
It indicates 9.5,mL
